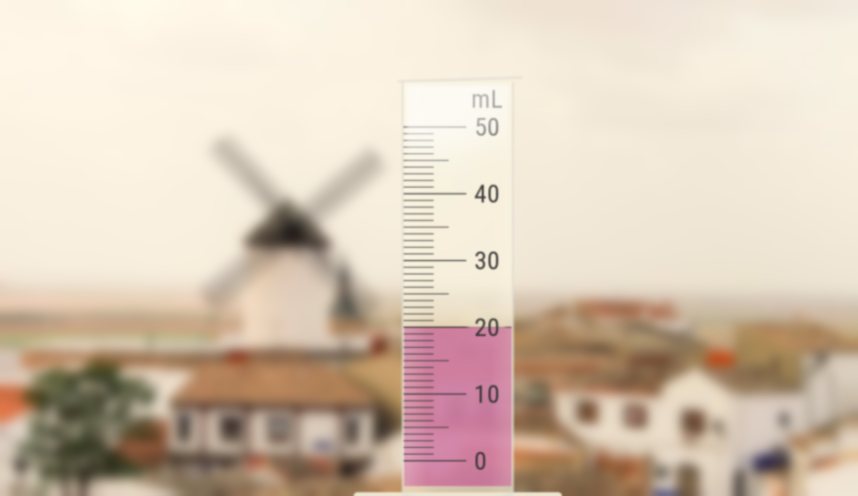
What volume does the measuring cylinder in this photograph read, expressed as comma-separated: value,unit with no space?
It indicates 20,mL
